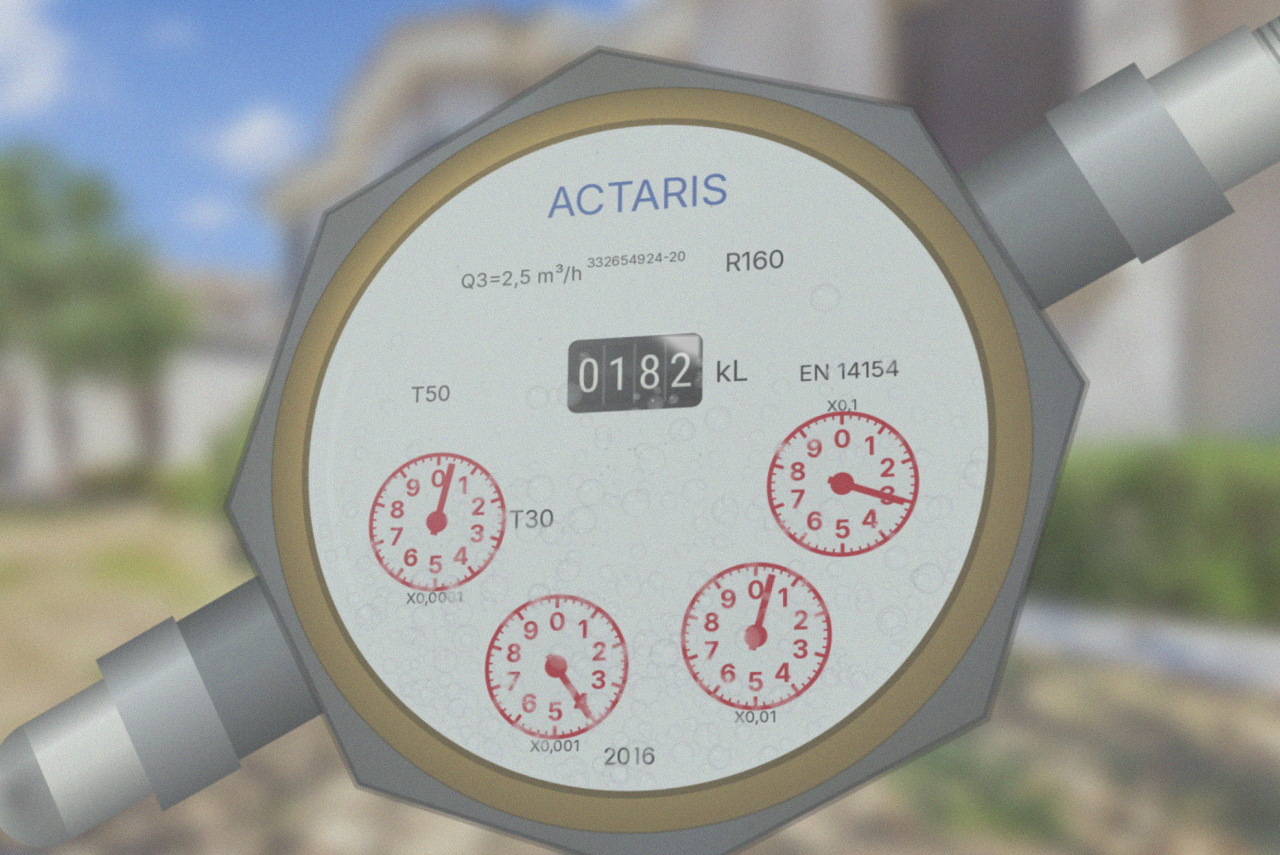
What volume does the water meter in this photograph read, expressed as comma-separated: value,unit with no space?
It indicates 182.3040,kL
